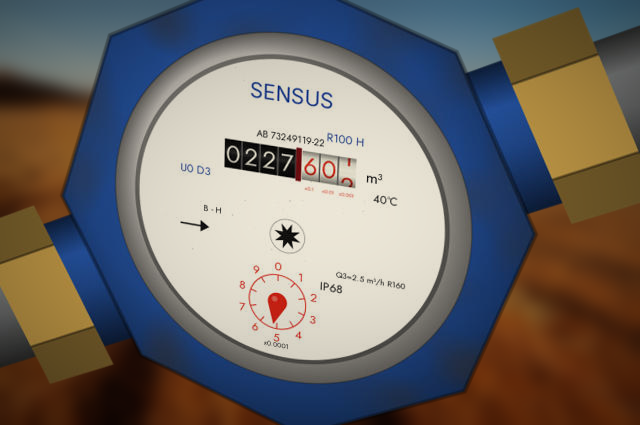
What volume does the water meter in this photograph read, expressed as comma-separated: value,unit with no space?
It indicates 227.6015,m³
